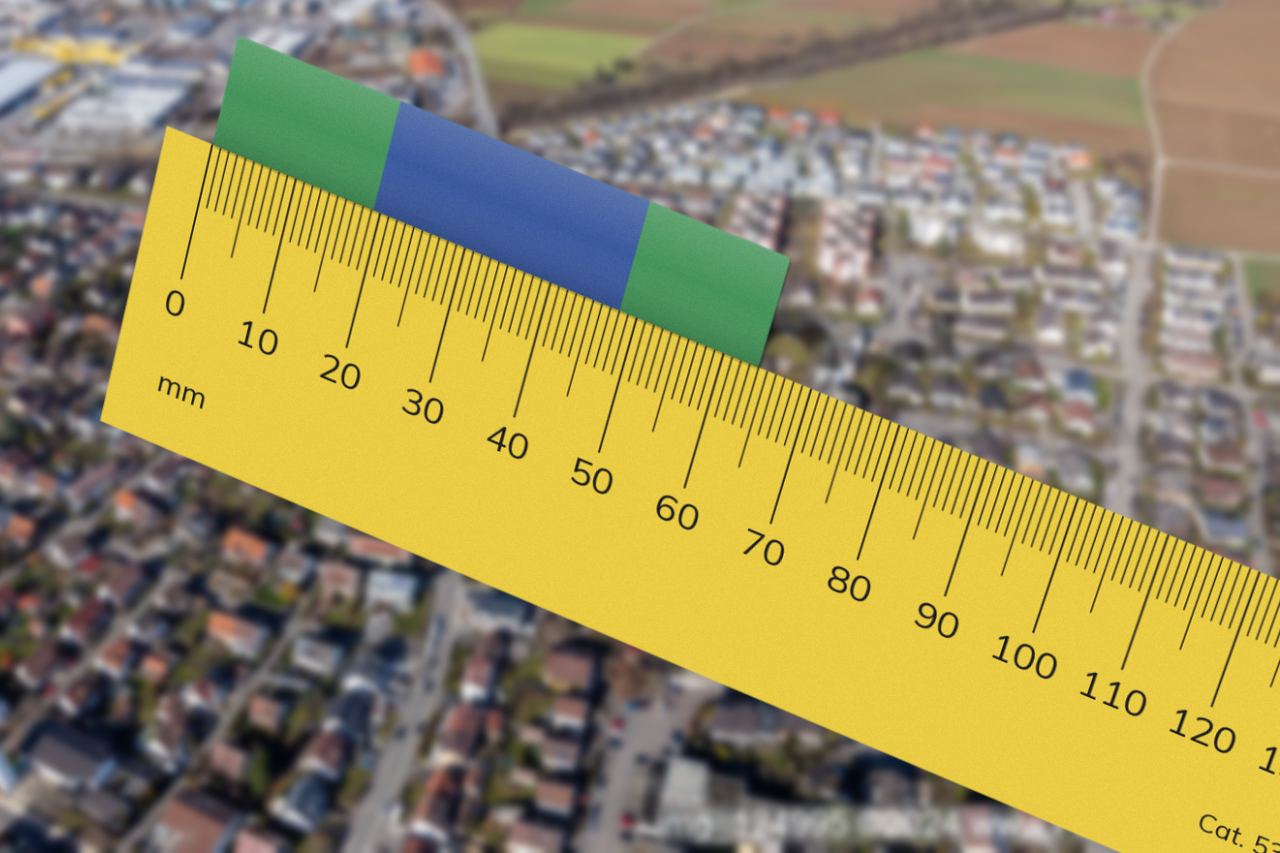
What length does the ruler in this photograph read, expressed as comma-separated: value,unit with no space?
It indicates 64,mm
